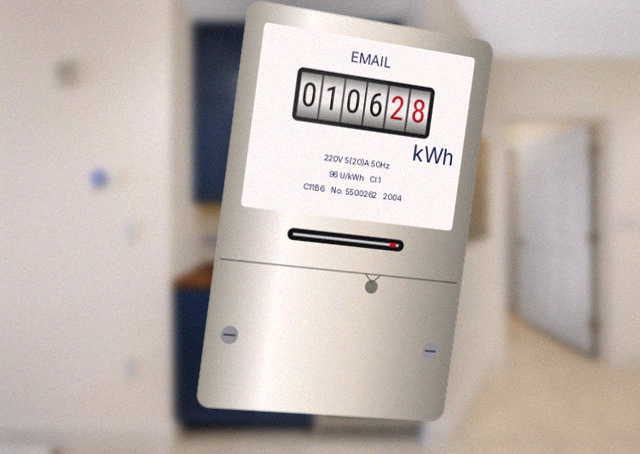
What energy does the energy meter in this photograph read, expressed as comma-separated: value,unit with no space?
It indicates 106.28,kWh
